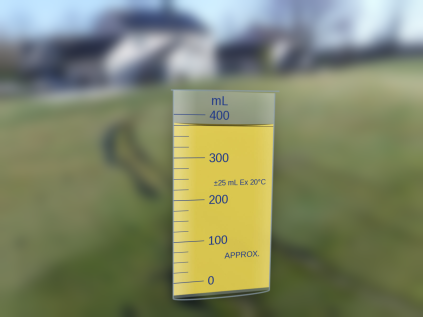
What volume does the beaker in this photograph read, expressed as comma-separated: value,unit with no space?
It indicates 375,mL
